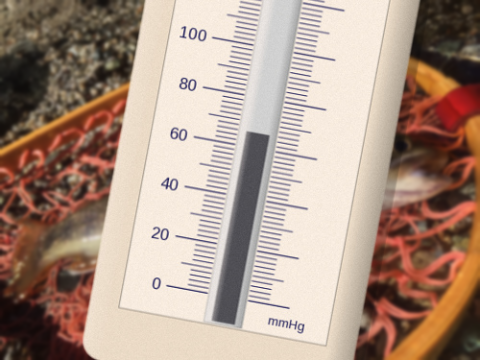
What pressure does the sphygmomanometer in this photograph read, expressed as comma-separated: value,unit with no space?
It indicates 66,mmHg
